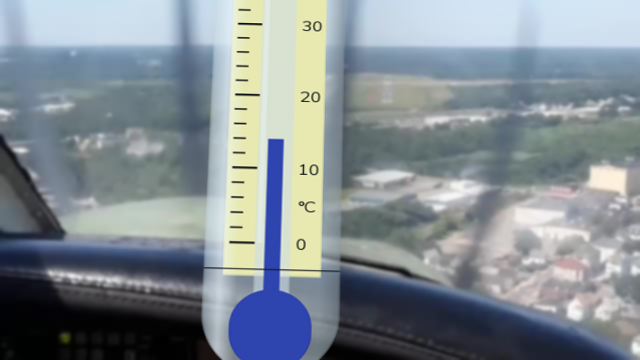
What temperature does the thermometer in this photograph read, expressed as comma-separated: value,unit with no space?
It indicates 14,°C
